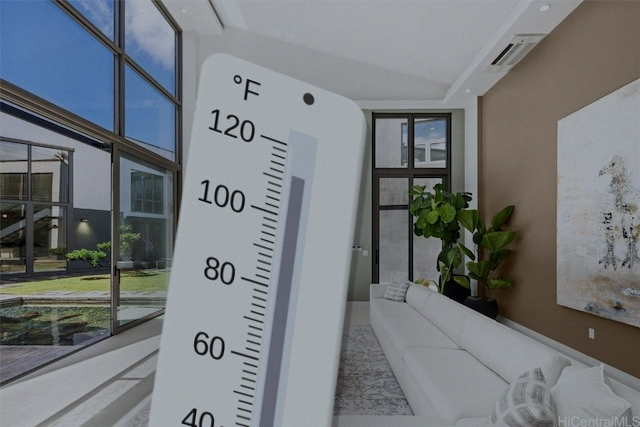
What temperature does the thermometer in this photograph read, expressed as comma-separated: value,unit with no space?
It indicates 112,°F
